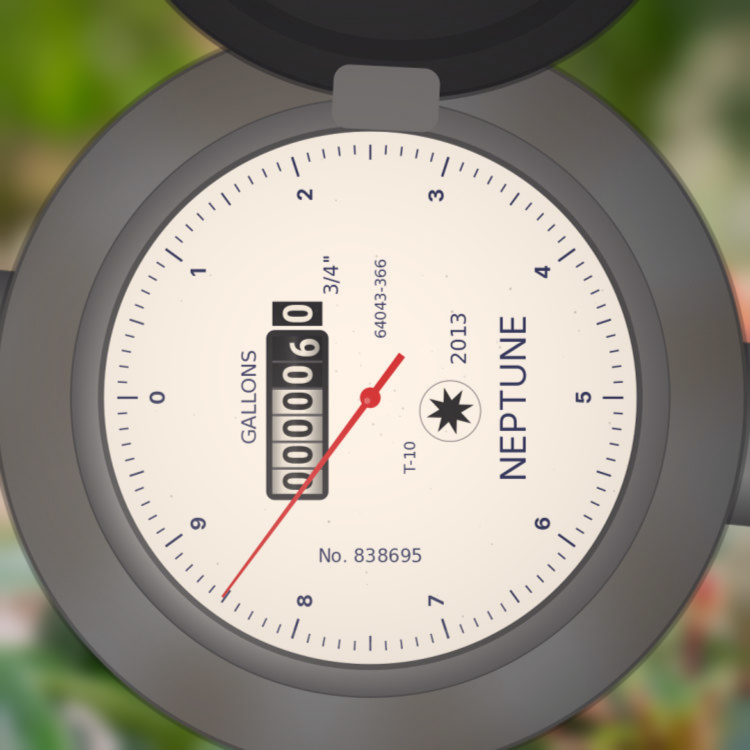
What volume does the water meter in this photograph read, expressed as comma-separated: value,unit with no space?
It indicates 58.5,gal
